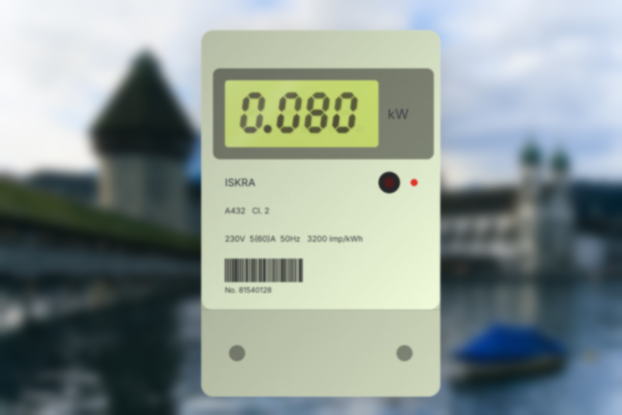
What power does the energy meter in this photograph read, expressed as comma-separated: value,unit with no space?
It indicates 0.080,kW
